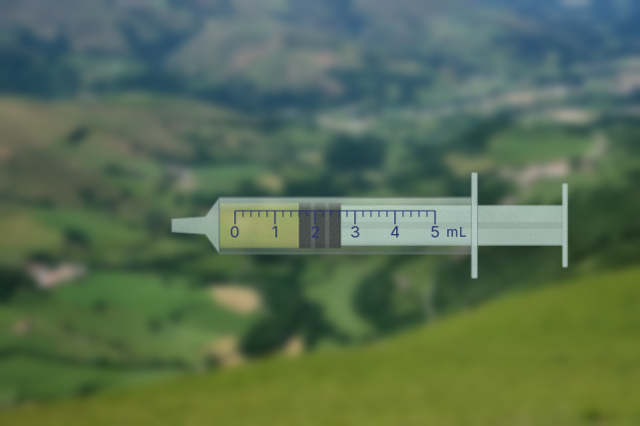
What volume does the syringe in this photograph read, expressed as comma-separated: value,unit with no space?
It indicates 1.6,mL
